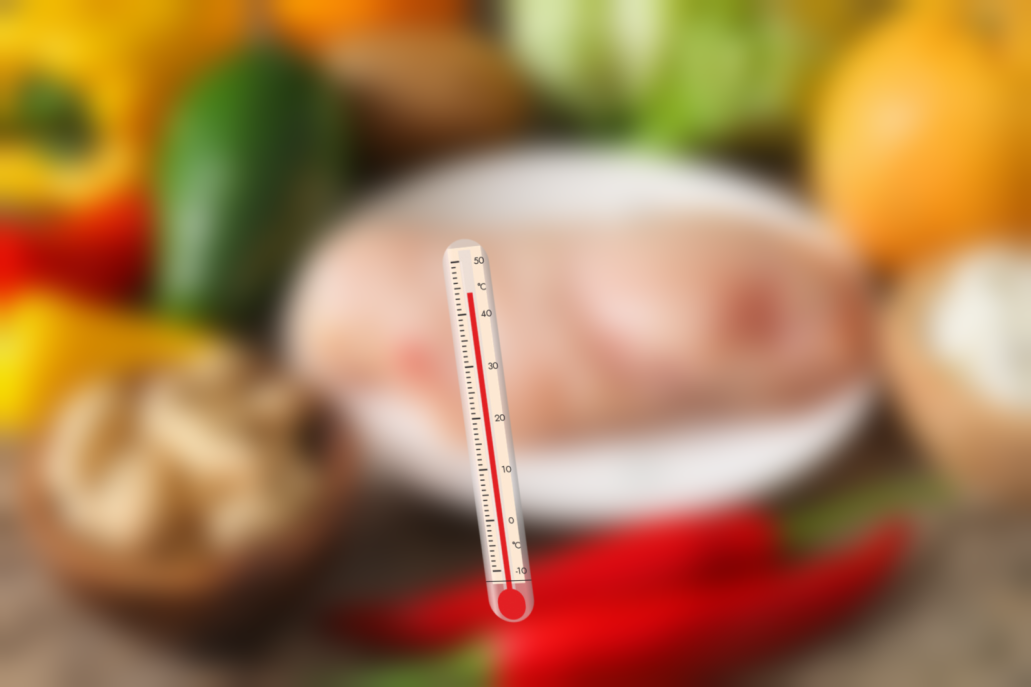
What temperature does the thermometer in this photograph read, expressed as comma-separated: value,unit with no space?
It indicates 44,°C
